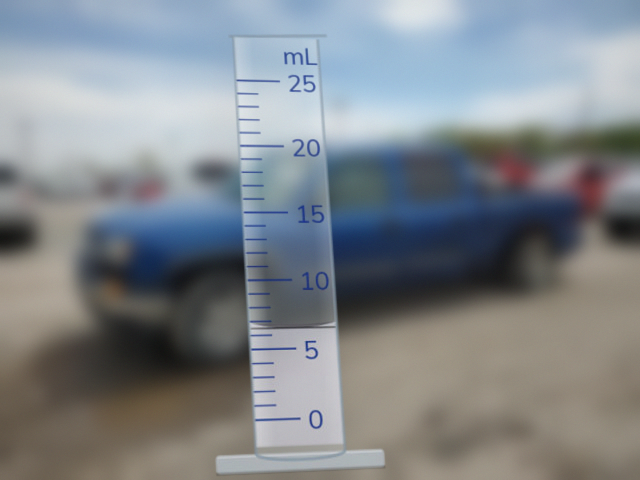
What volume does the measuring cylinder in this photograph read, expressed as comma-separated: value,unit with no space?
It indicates 6.5,mL
